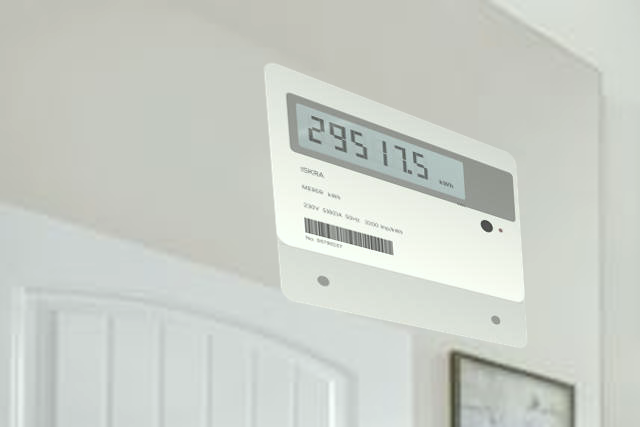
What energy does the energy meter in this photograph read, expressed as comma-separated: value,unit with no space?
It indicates 29517.5,kWh
